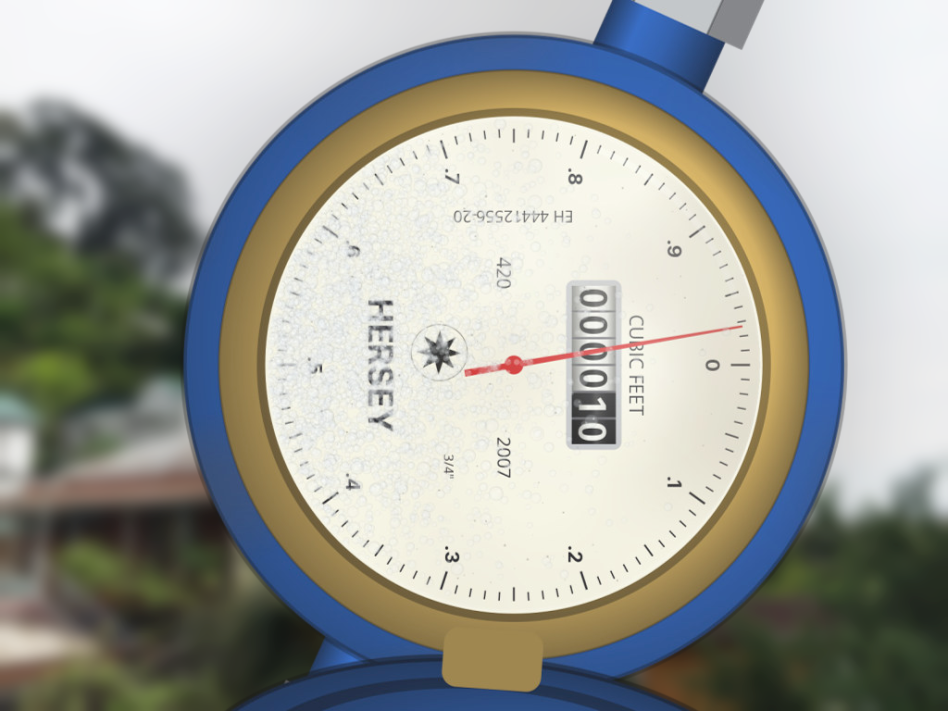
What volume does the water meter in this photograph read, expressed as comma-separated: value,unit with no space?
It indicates 9.97,ft³
